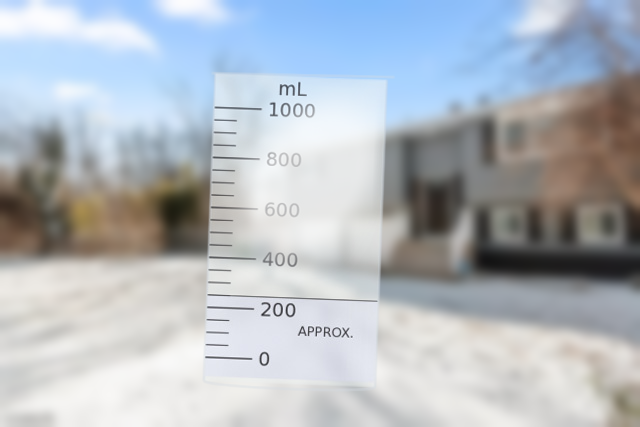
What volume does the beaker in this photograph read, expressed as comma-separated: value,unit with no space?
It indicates 250,mL
